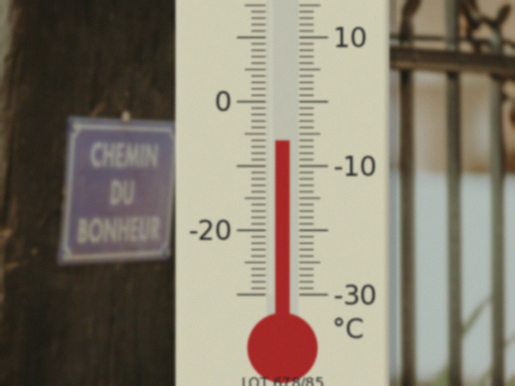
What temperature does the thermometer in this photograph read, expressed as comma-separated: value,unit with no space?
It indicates -6,°C
